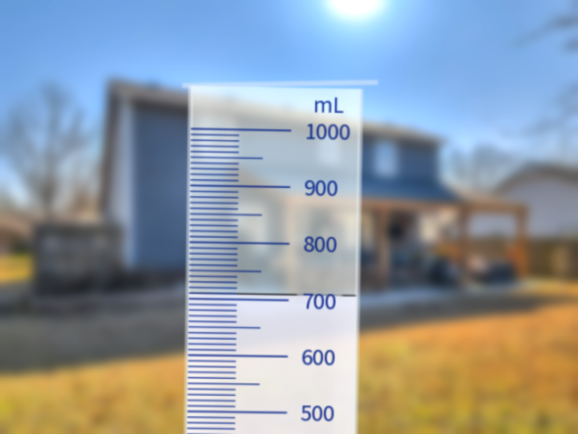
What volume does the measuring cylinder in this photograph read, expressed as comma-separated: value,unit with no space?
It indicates 710,mL
